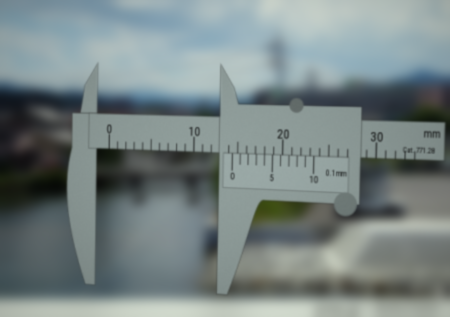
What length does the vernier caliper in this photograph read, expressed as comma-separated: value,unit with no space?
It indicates 14.4,mm
